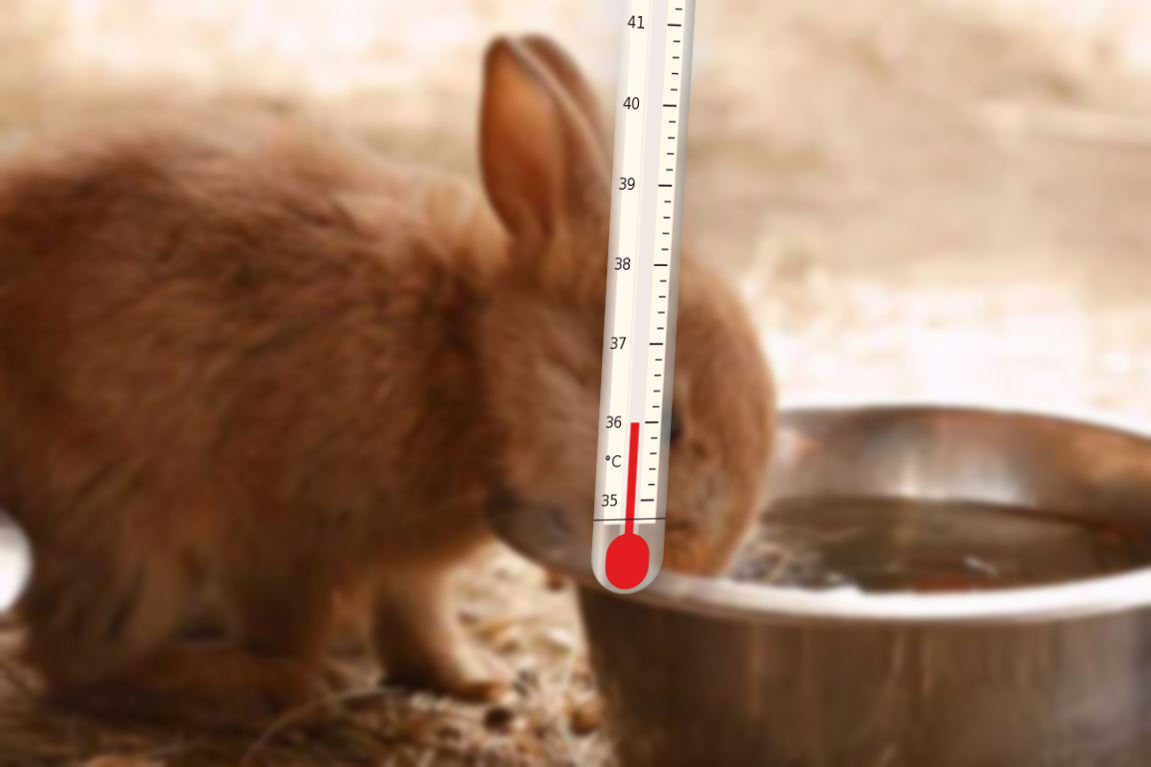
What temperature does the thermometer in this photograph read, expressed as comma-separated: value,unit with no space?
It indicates 36,°C
